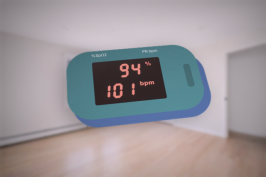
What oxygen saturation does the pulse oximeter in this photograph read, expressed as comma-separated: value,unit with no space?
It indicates 94,%
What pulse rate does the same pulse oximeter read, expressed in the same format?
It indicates 101,bpm
